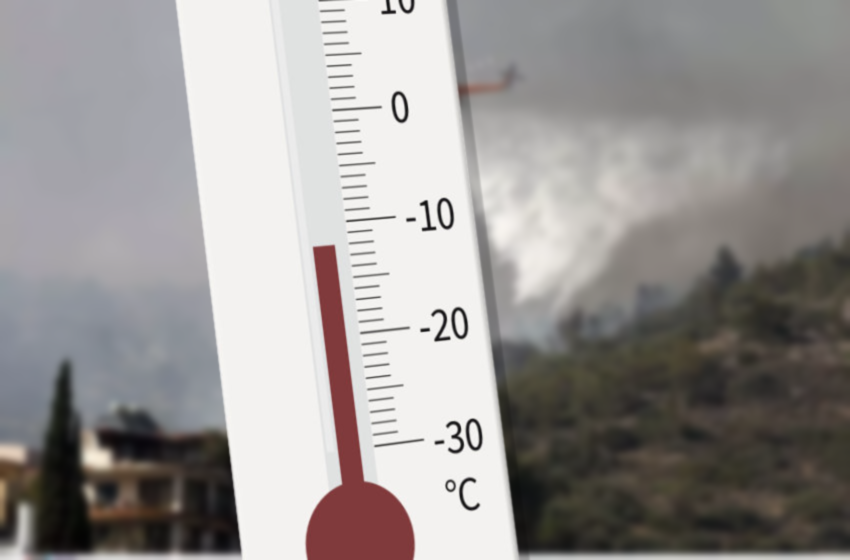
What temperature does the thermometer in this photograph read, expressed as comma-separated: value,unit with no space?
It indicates -12,°C
